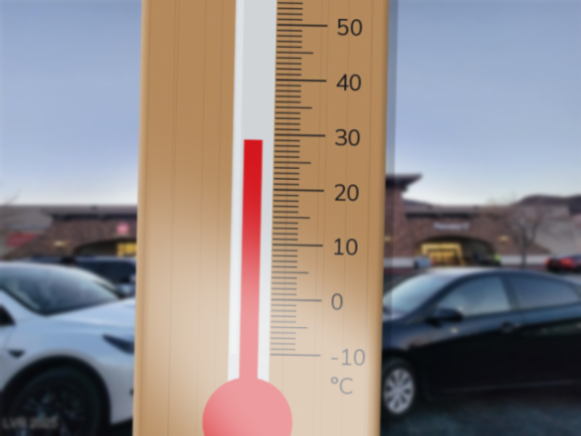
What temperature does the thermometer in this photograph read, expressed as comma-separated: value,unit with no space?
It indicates 29,°C
